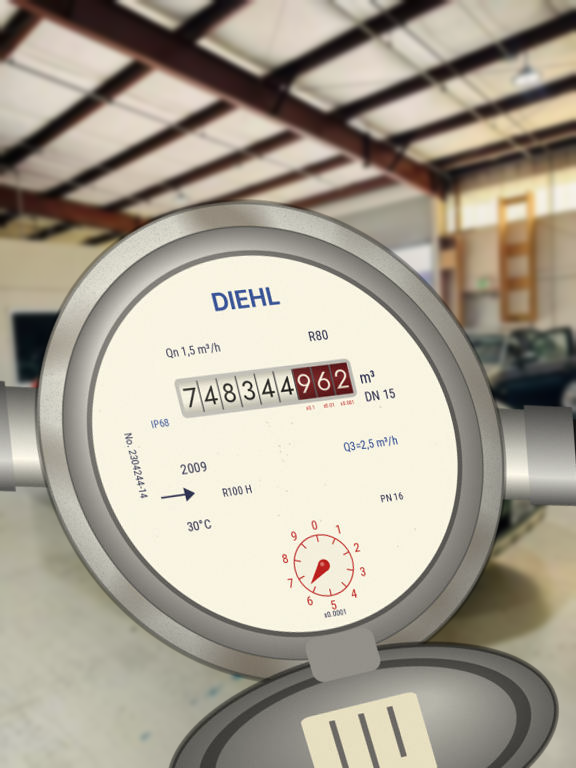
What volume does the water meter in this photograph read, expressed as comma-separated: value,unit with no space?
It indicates 748344.9626,m³
